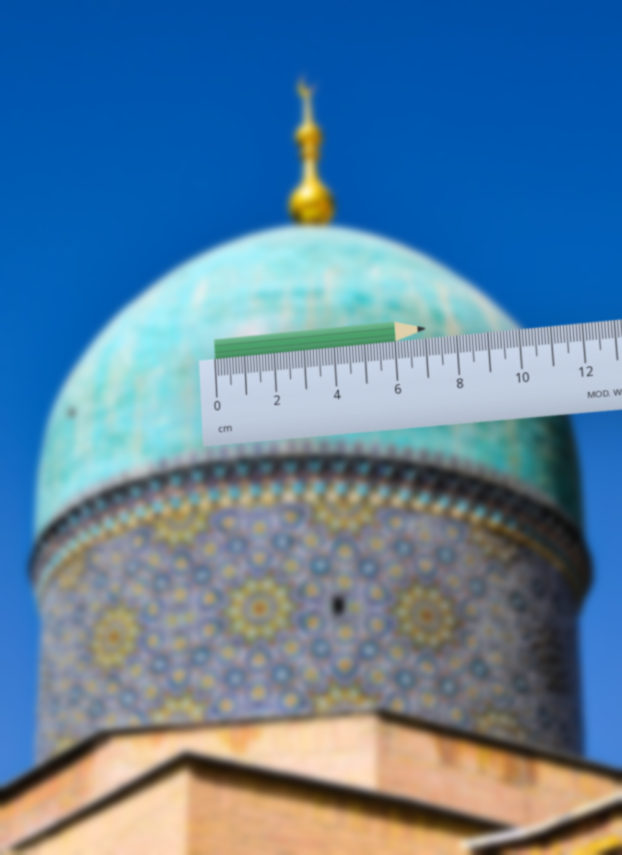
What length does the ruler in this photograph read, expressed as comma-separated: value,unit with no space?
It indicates 7,cm
